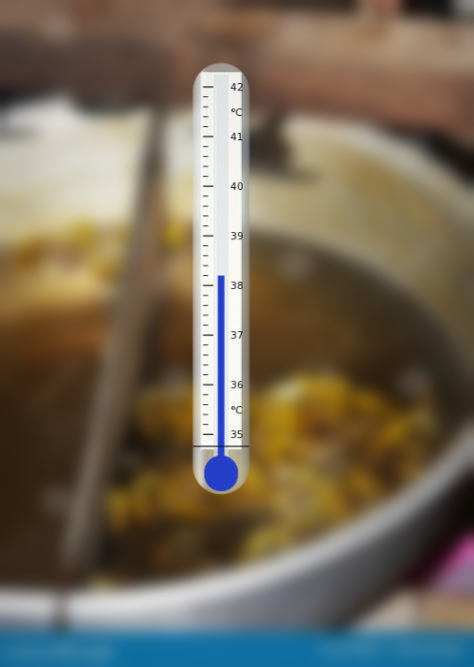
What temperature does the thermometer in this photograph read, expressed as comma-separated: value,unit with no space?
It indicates 38.2,°C
